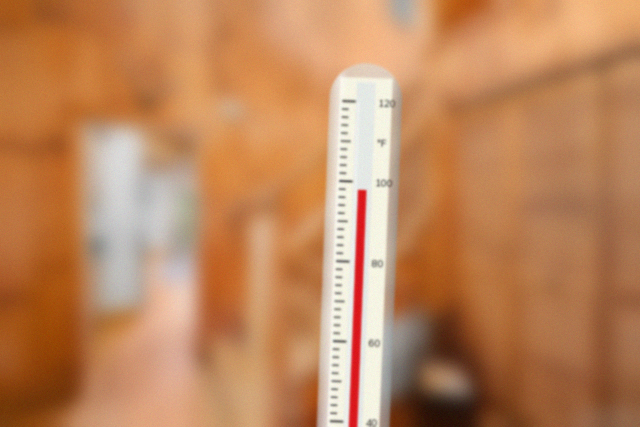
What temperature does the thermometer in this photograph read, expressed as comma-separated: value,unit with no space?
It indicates 98,°F
